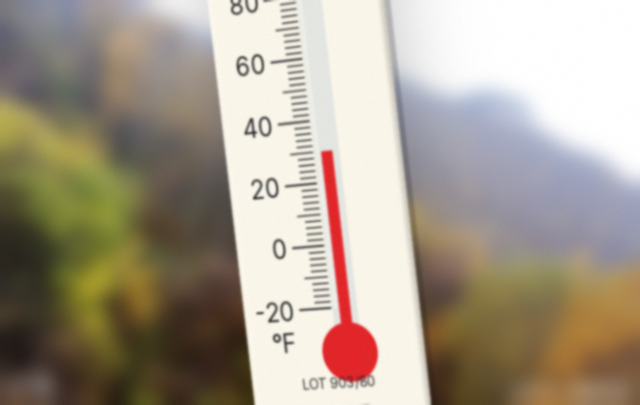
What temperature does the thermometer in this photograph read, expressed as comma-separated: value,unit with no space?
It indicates 30,°F
